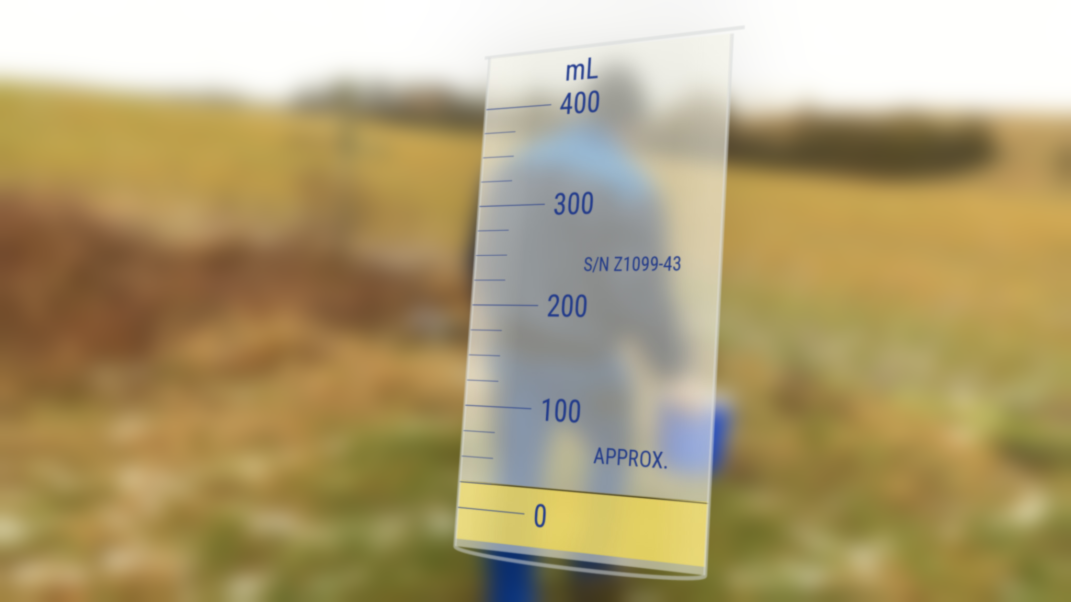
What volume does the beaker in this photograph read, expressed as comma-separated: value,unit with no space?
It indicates 25,mL
